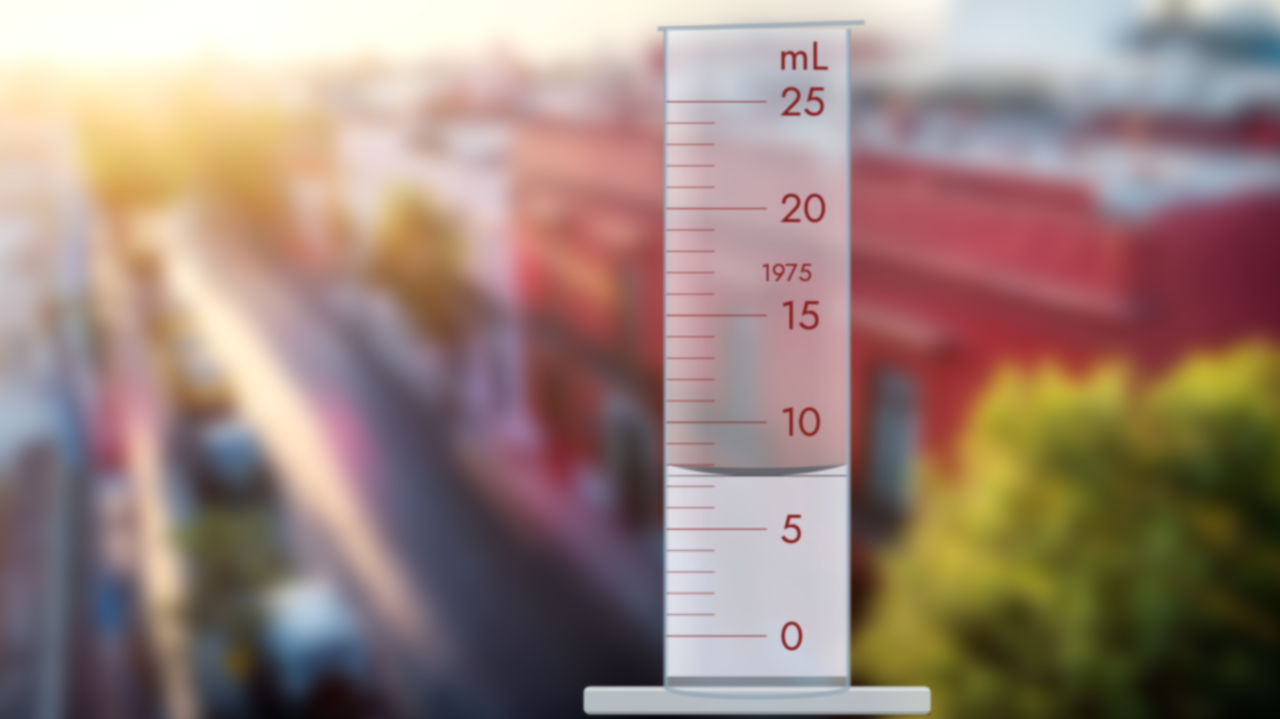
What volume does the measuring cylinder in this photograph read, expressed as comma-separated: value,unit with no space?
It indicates 7.5,mL
